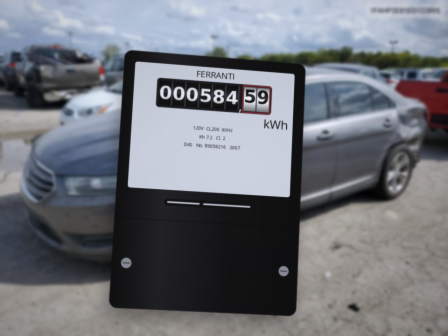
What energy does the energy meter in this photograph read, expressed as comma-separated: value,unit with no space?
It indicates 584.59,kWh
